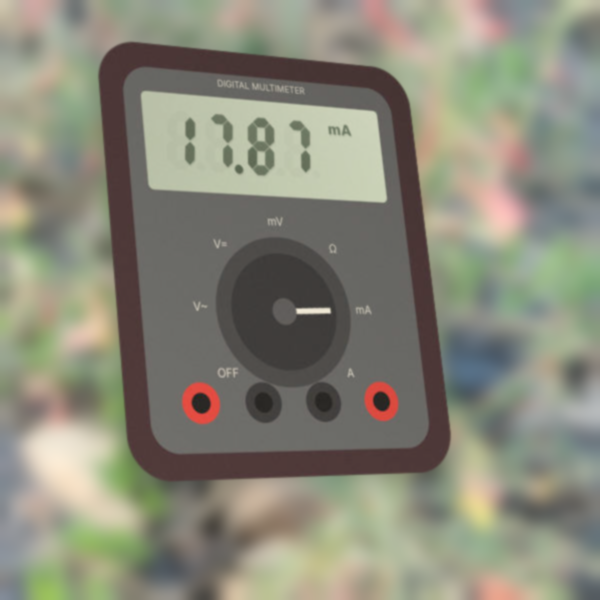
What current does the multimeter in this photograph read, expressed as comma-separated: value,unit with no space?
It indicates 17.87,mA
